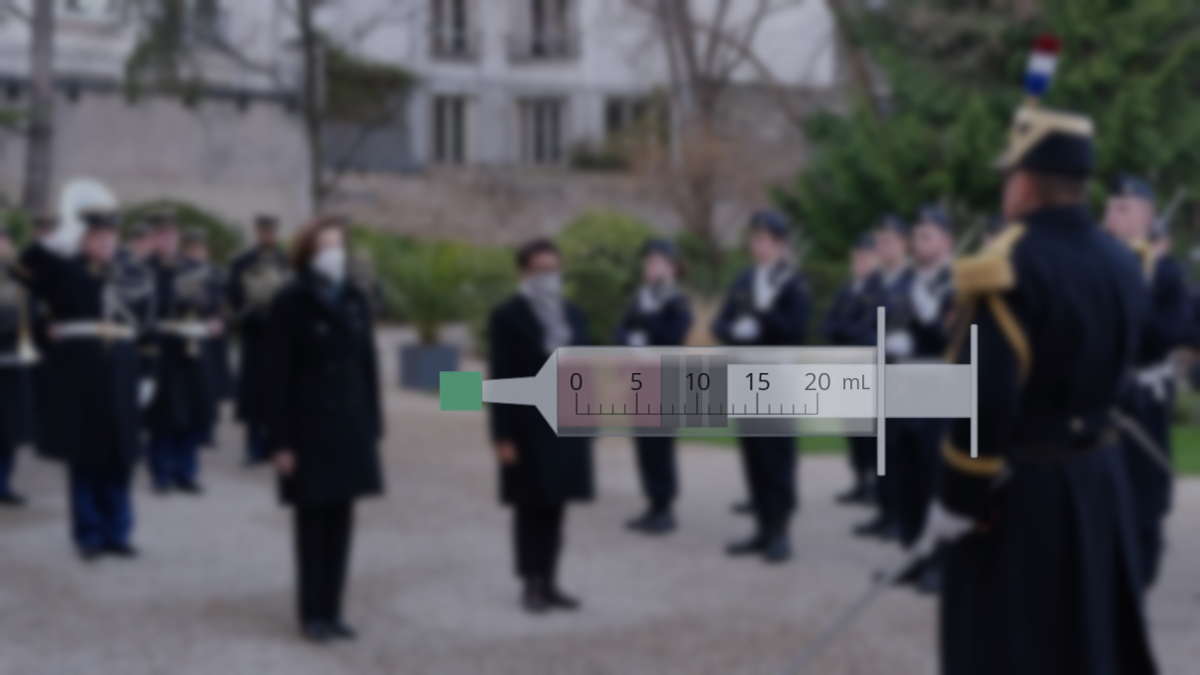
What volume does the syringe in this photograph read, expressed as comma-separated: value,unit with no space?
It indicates 7,mL
